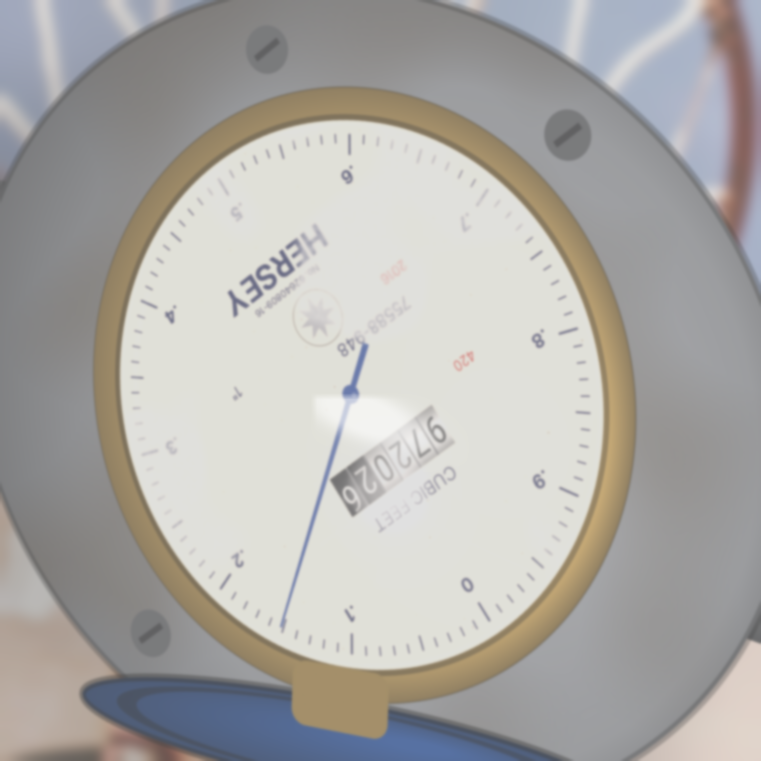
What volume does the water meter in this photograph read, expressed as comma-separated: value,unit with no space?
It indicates 972026.15,ft³
